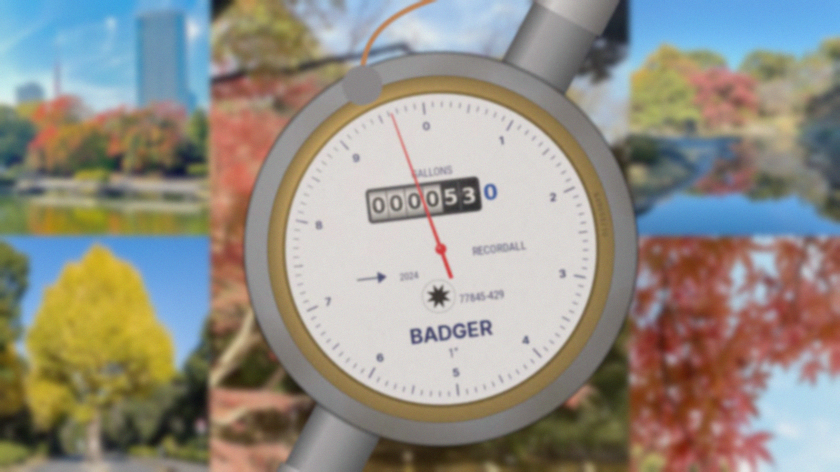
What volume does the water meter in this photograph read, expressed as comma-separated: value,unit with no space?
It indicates 529.6,gal
